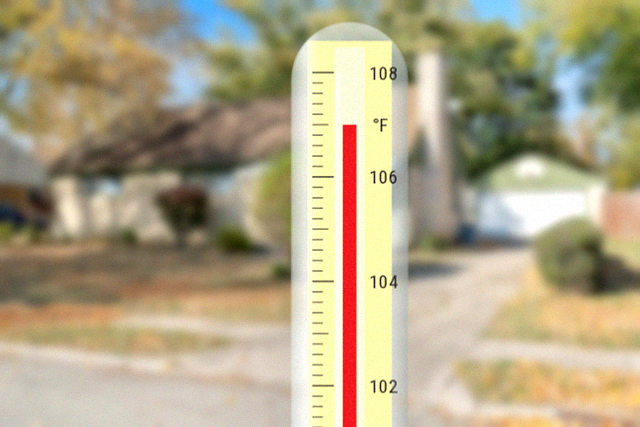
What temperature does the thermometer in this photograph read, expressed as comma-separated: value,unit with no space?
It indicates 107,°F
